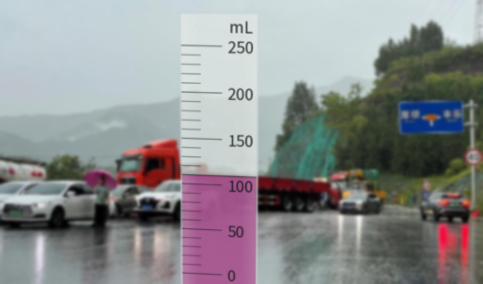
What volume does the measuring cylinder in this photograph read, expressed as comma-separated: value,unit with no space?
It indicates 110,mL
